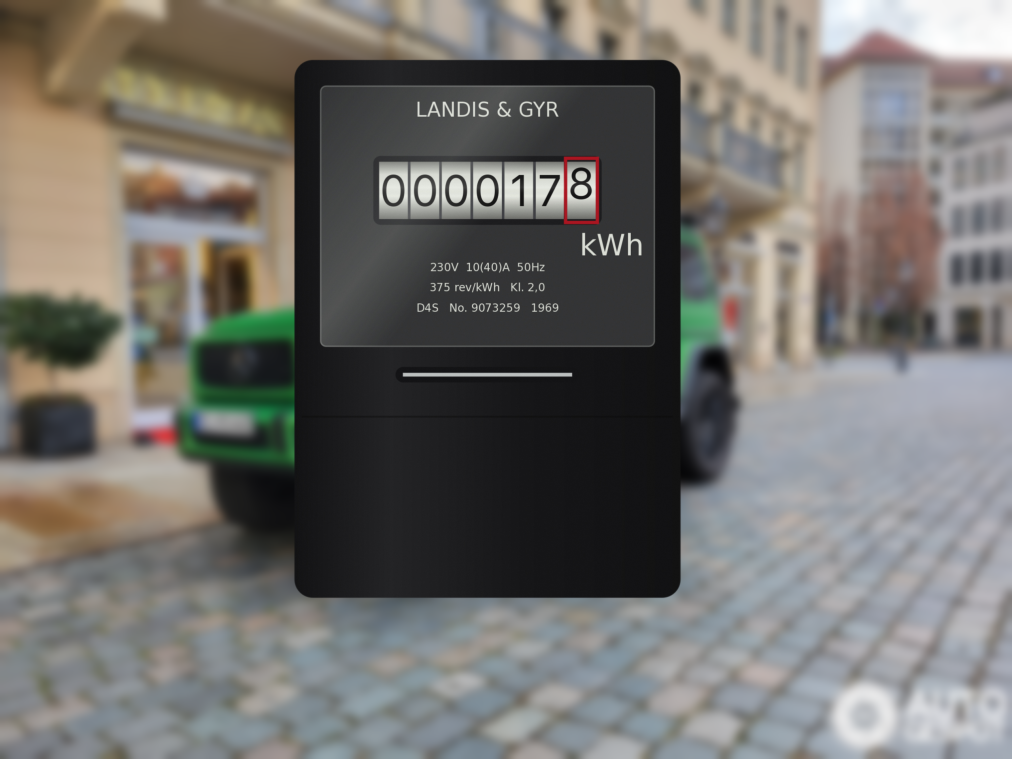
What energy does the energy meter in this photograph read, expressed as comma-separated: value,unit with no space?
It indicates 17.8,kWh
